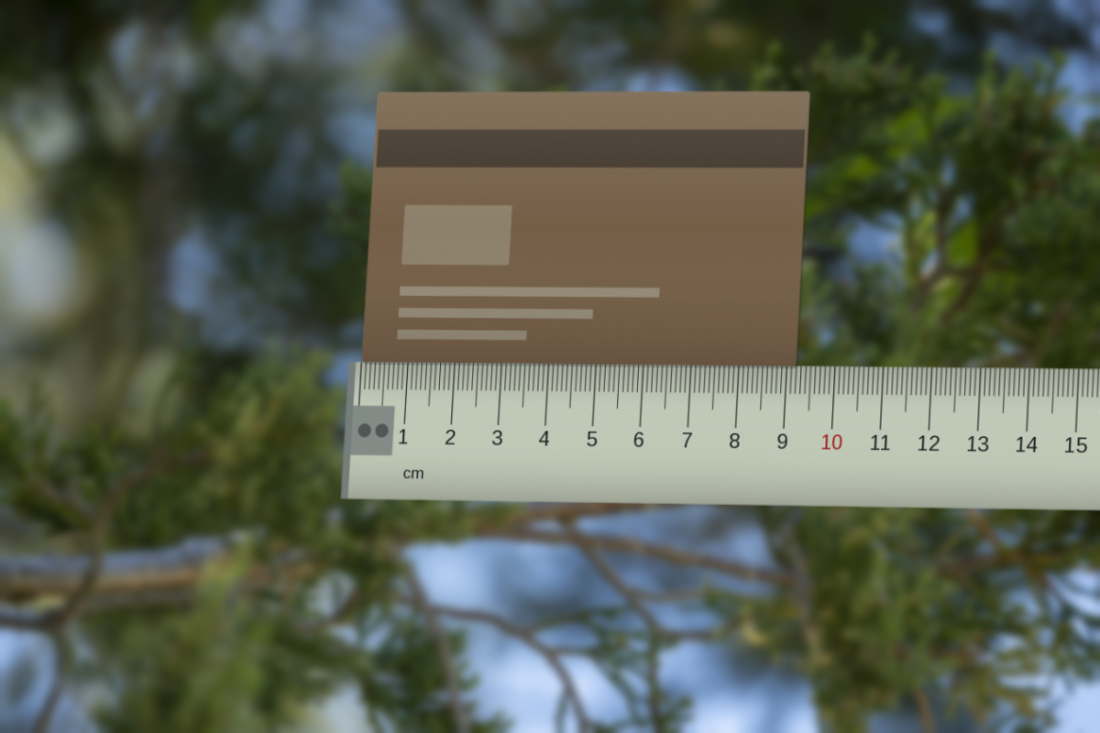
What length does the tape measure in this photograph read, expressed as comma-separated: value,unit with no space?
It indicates 9.2,cm
